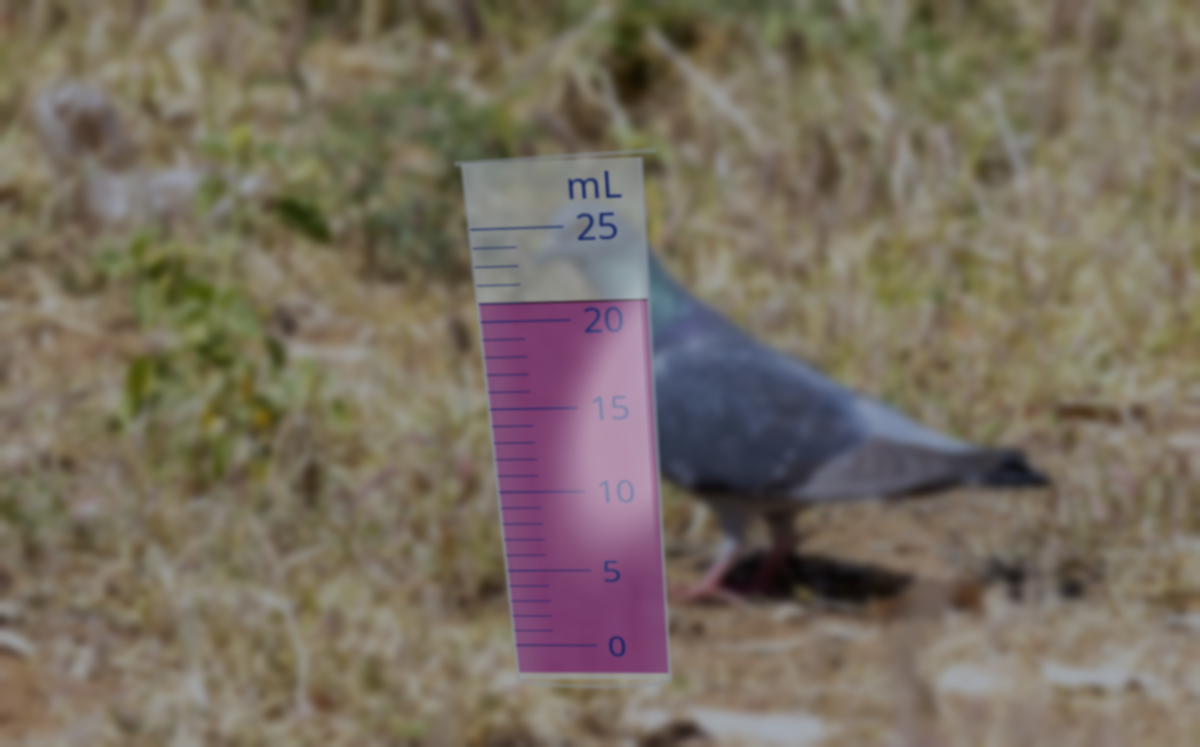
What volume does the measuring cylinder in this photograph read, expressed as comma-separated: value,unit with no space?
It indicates 21,mL
